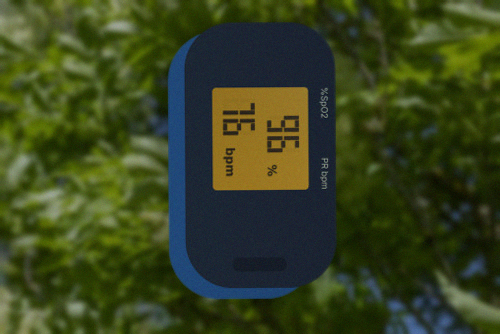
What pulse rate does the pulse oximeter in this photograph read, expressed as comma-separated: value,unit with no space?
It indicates 76,bpm
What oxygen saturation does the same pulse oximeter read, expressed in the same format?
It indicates 96,%
